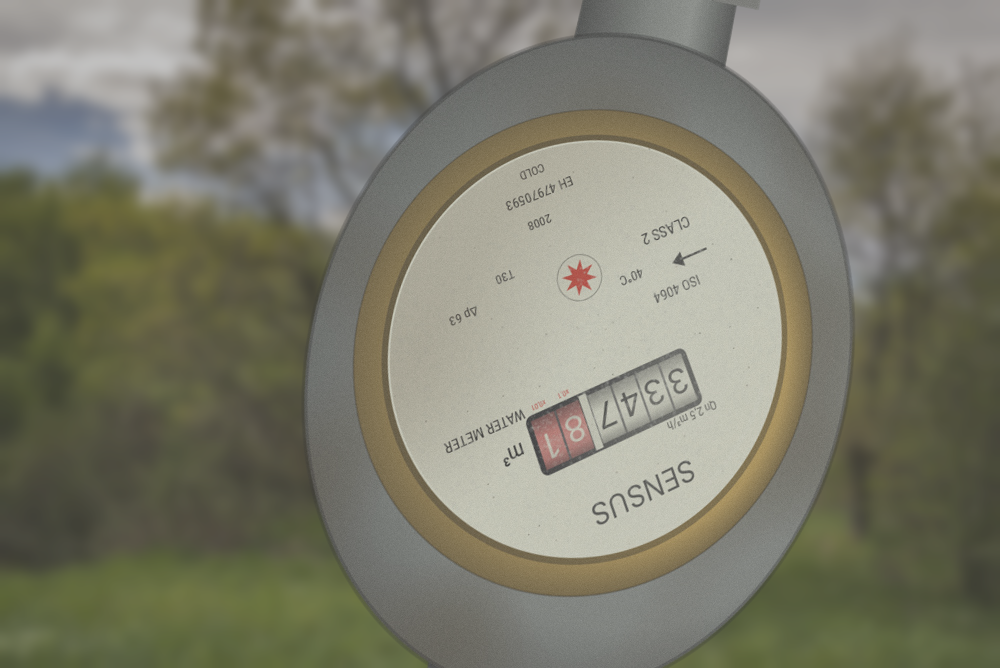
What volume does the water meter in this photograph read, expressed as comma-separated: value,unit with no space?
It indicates 3347.81,m³
